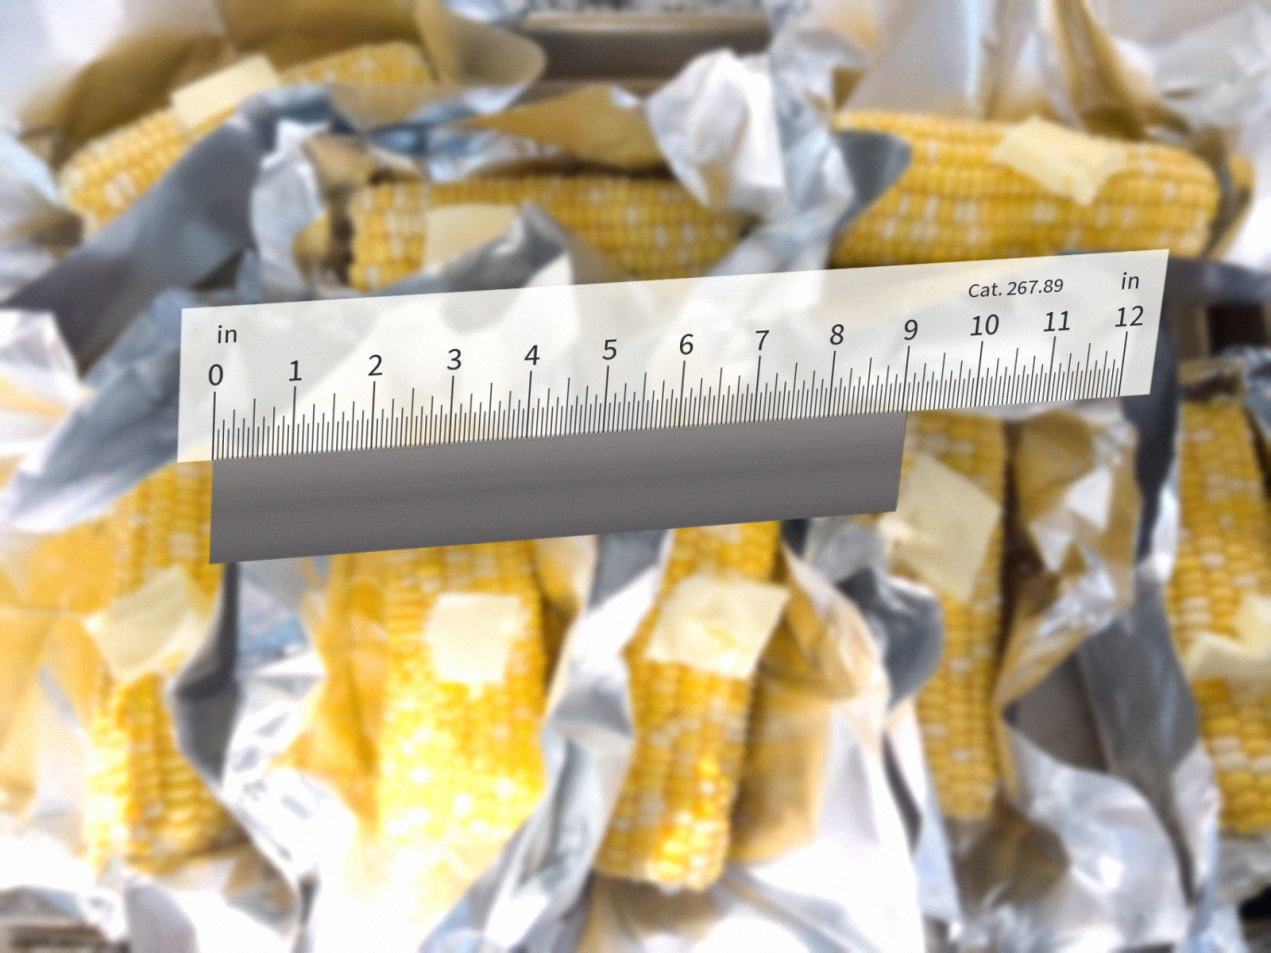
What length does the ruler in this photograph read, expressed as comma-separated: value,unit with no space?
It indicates 9.0625,in
